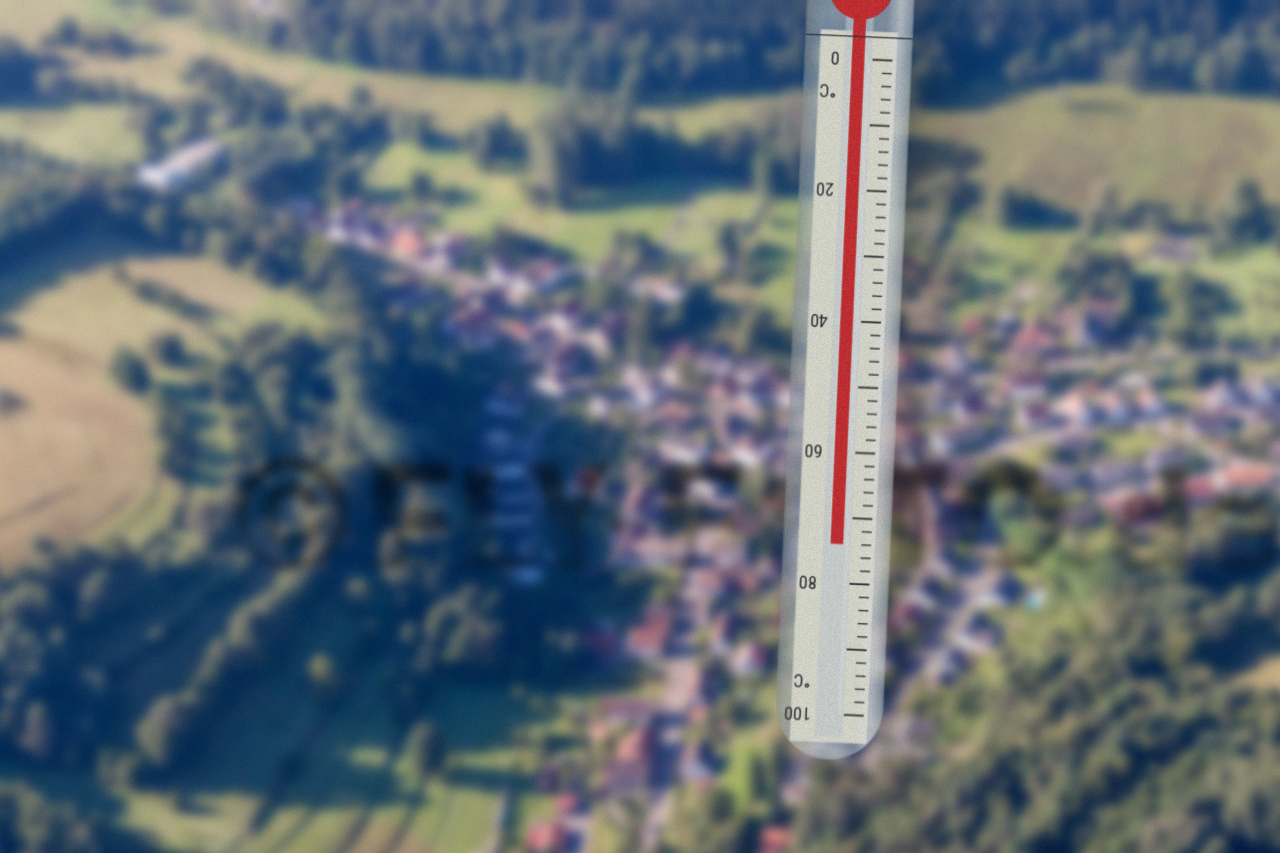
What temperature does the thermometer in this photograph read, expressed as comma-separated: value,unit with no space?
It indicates 74,°C
